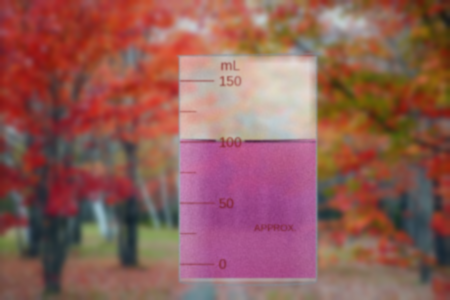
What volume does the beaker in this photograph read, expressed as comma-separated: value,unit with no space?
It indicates 100,mL
